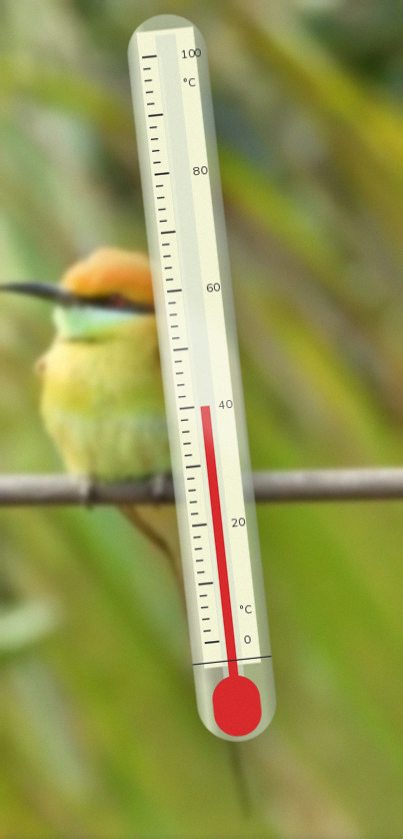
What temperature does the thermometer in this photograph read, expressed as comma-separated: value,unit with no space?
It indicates 40,°C
